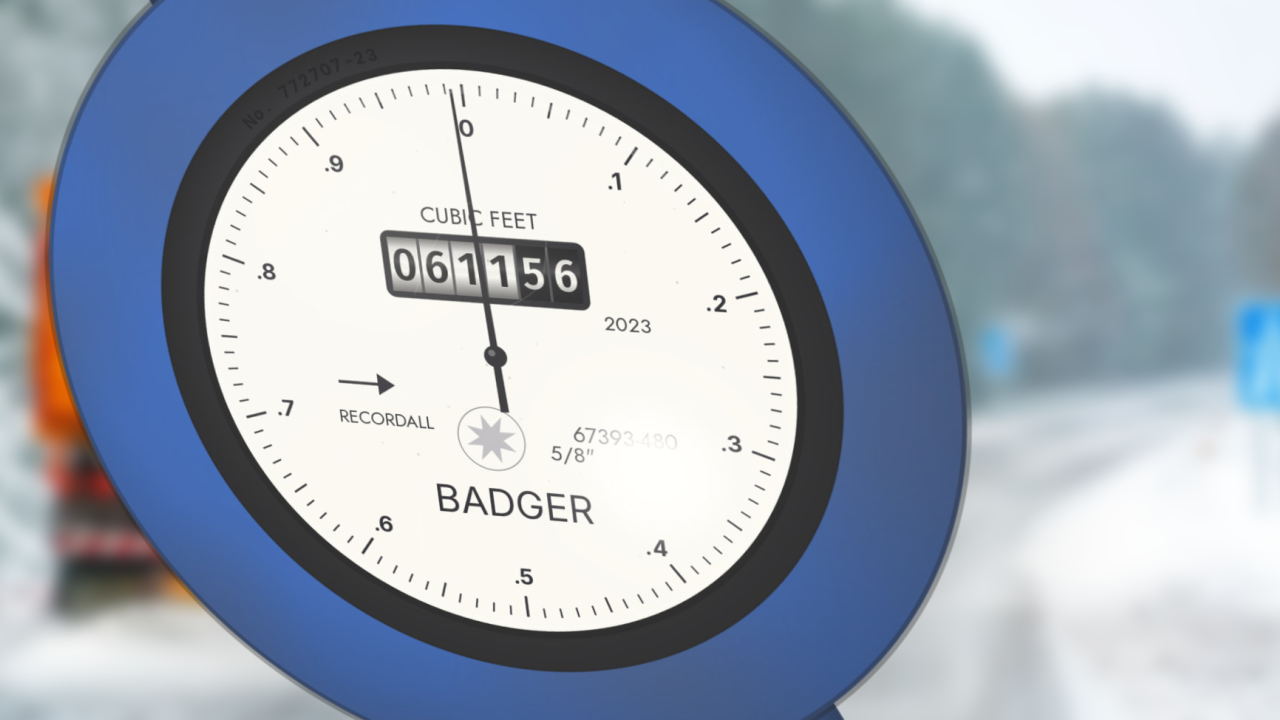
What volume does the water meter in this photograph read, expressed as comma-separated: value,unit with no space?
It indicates 61155.99,ft³
